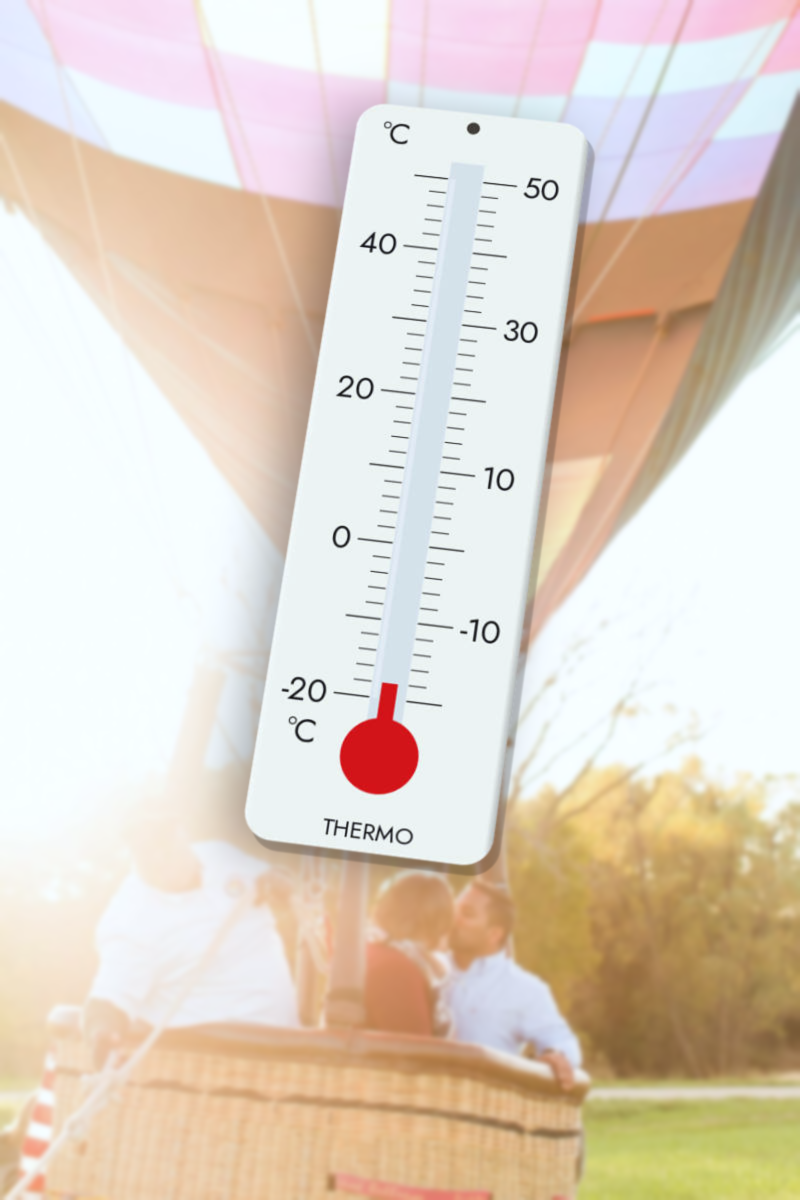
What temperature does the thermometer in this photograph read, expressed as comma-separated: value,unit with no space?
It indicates -18,°C
